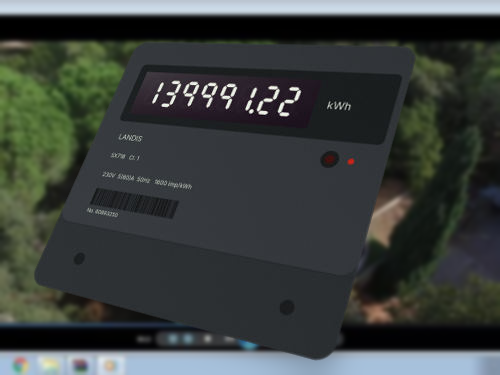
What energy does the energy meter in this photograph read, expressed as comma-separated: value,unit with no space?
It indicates 139991.22,kWh
